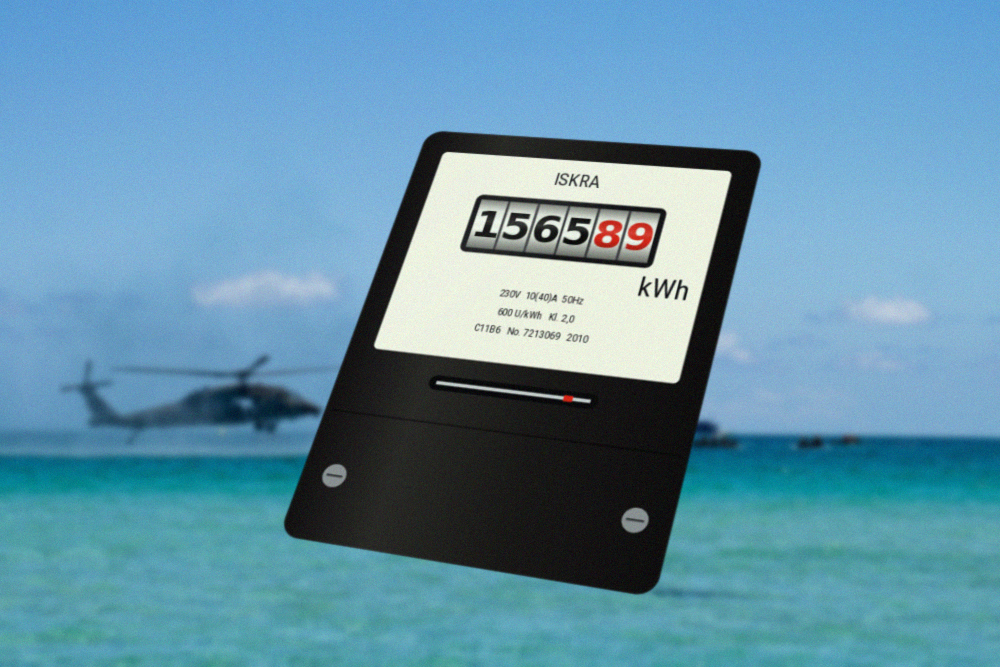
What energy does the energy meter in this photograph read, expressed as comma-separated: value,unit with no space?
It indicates 1565.89,kWh
